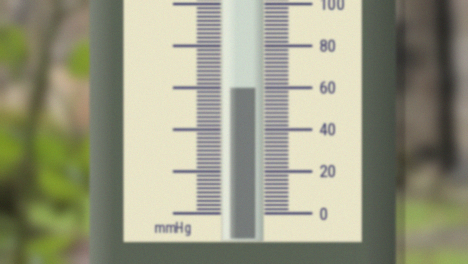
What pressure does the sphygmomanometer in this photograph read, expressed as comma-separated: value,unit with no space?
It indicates 60,mmHg
